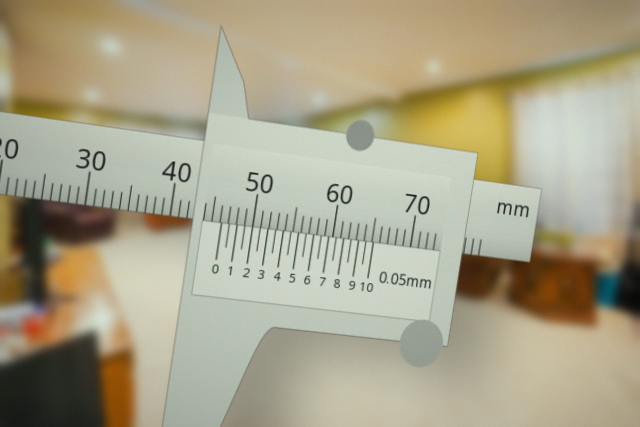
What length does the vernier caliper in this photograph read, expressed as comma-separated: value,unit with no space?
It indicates 46.2,mm
